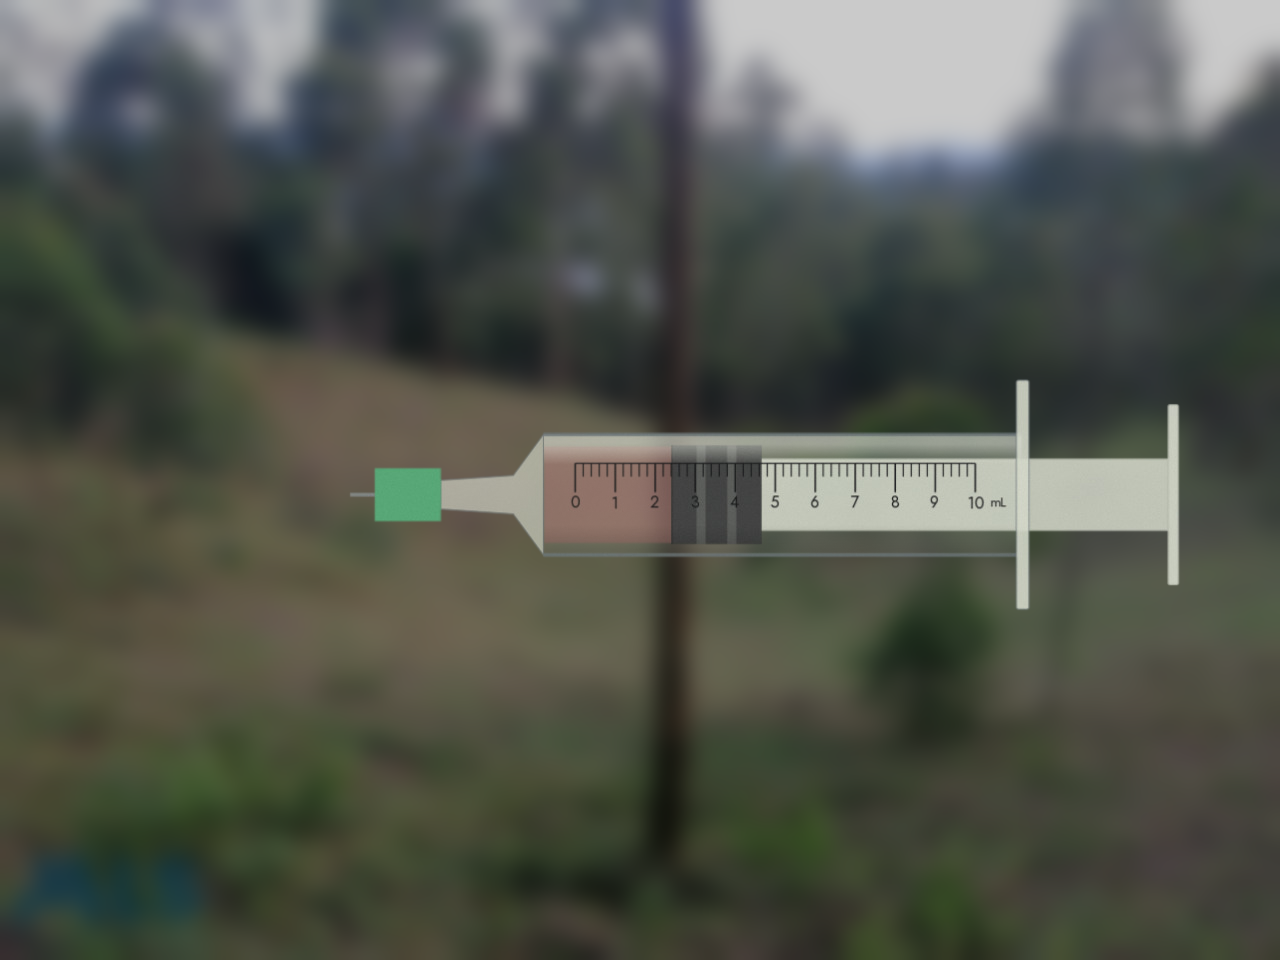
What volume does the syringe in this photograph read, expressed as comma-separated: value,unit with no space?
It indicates 2.4,mL
